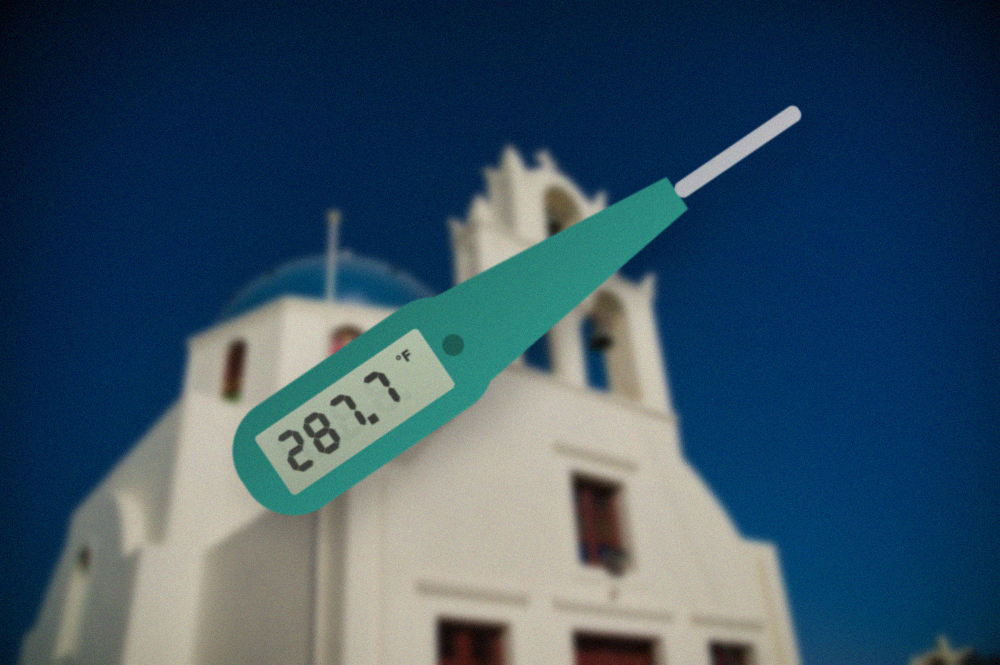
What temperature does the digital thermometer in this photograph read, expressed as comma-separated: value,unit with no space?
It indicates 287.7,°F
